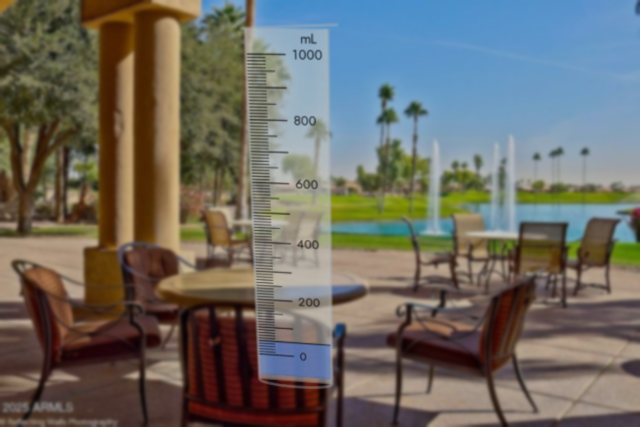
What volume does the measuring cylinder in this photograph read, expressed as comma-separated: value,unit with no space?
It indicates 50,mL
